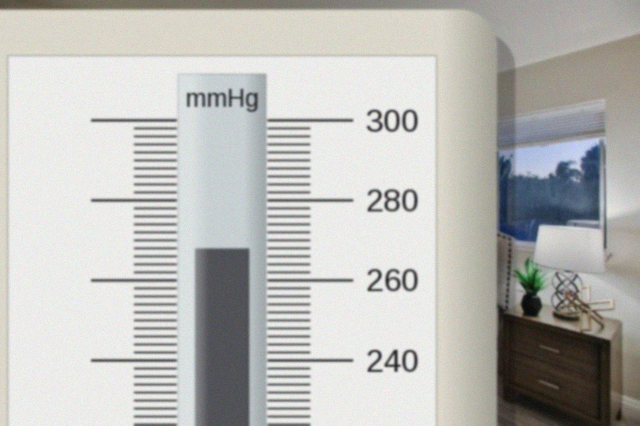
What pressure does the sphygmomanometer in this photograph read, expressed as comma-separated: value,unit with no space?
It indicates 268,mmHg
